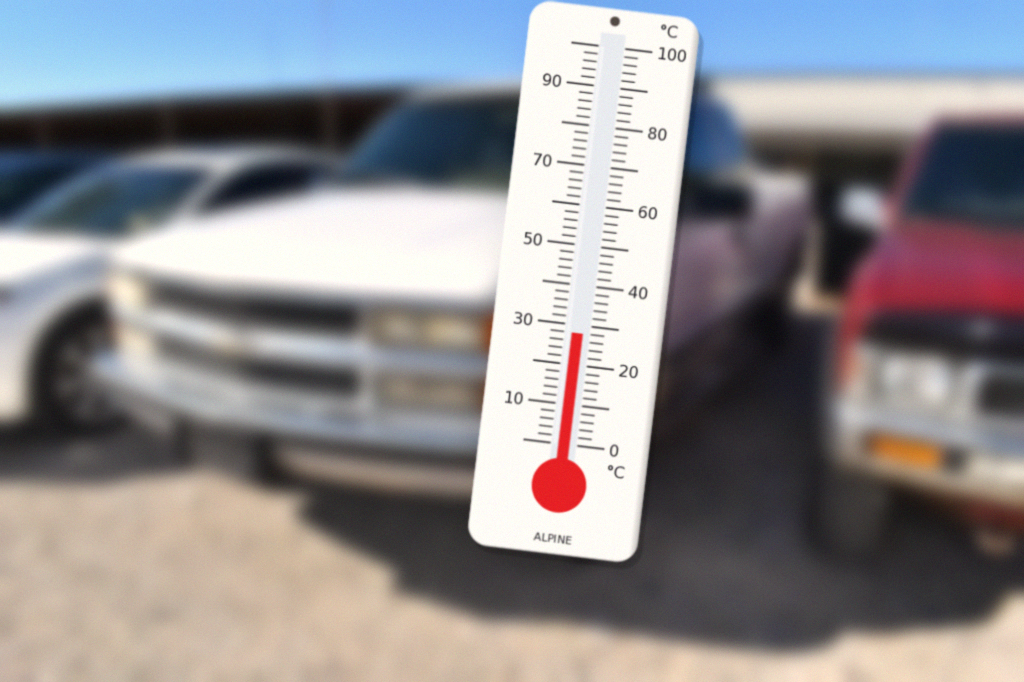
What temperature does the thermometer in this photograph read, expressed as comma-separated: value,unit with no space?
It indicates 28,°C
